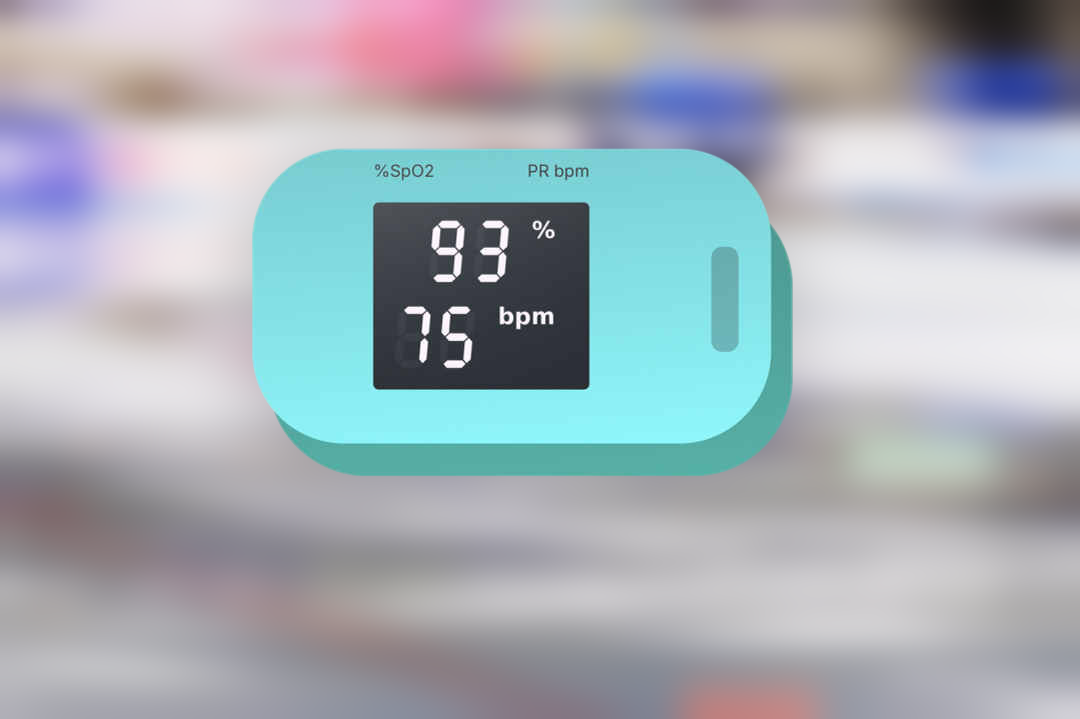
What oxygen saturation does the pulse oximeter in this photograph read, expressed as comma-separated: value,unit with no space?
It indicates 93,%
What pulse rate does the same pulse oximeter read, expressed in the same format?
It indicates 75,bpm
